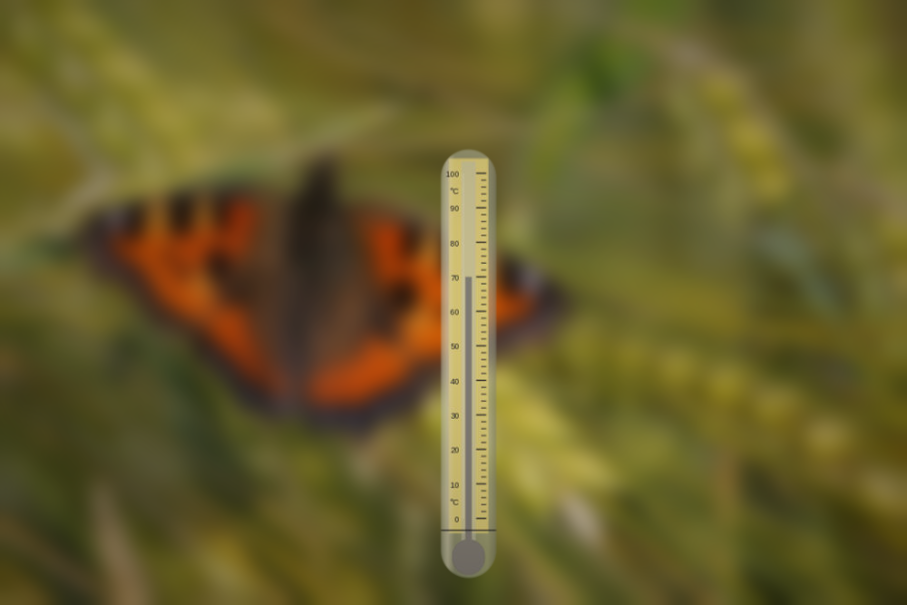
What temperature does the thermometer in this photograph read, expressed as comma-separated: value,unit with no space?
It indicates 70,°C
